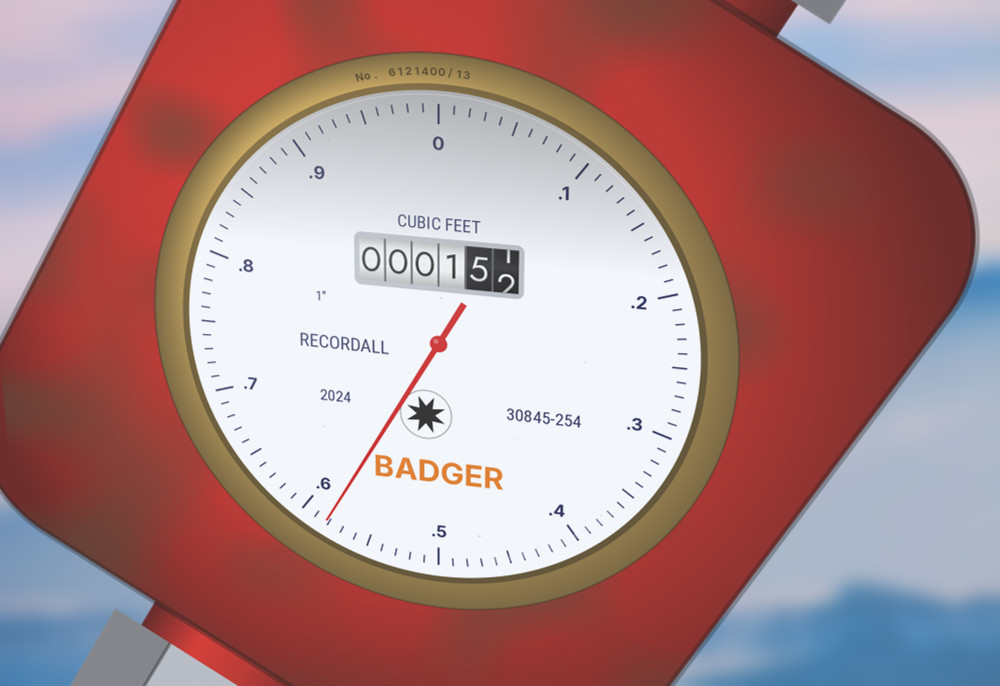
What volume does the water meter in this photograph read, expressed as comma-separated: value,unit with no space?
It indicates 151.58,ft³
